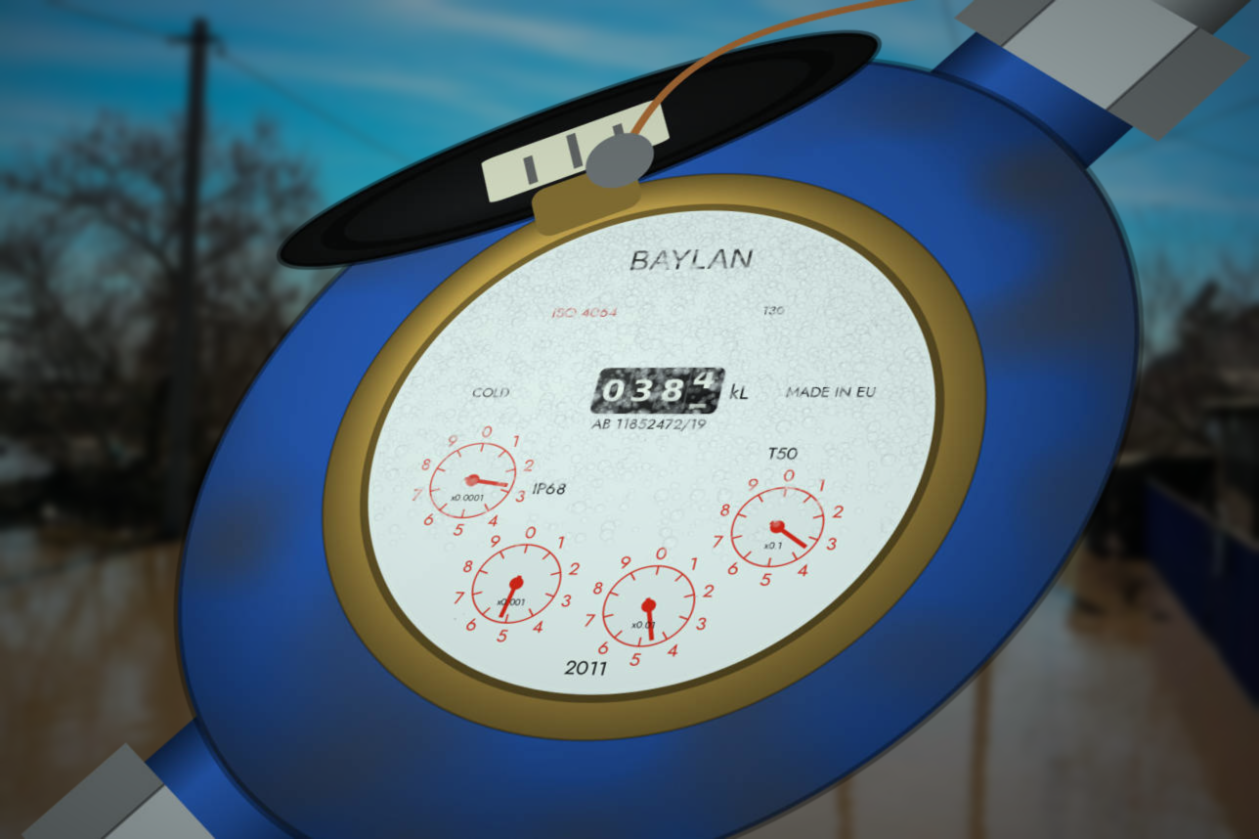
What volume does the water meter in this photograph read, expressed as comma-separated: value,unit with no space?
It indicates 384.3452,kL
